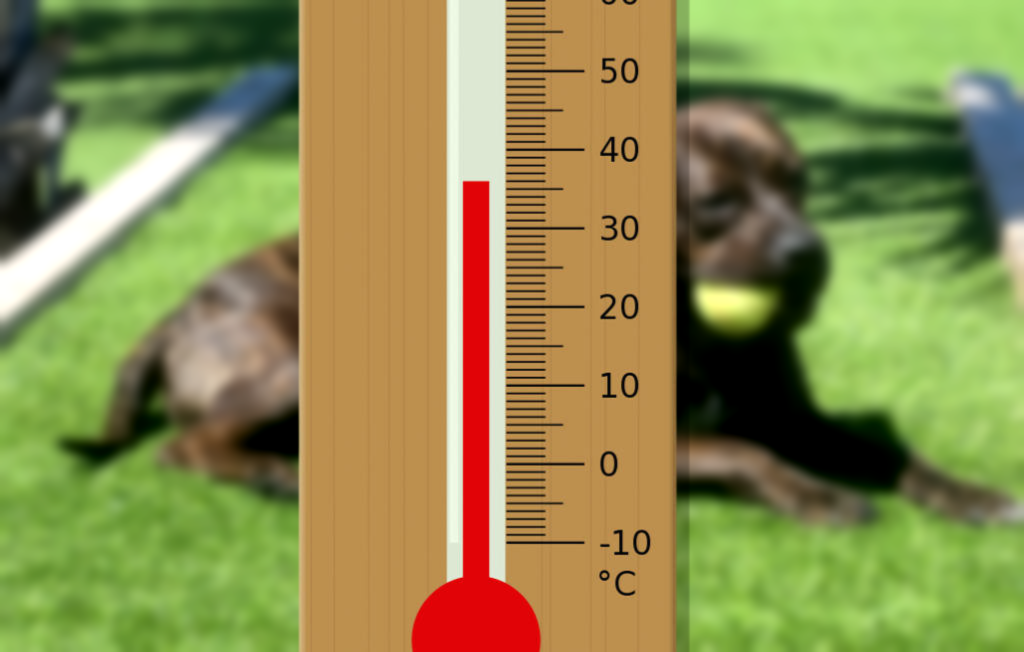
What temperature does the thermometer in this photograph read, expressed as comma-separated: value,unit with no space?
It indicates 36,°C
